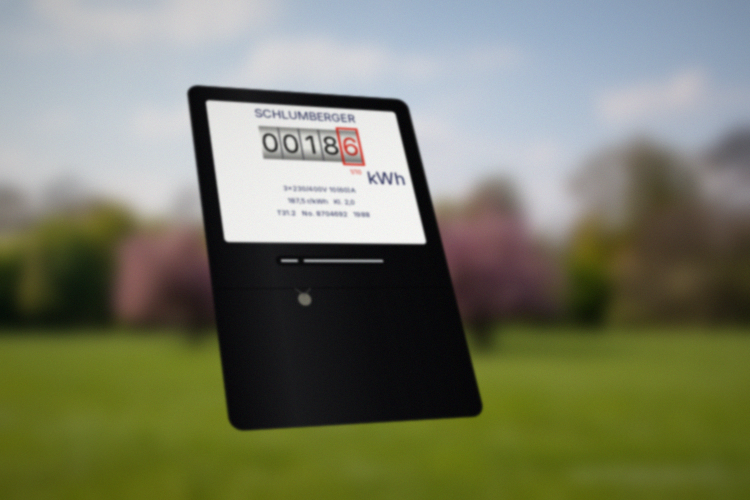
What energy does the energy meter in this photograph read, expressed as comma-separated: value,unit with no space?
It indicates 18.6,kWh
